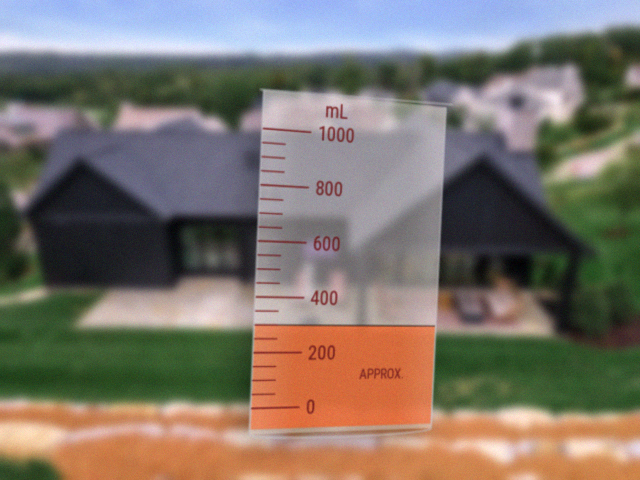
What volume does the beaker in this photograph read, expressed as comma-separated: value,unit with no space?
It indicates 300,mL
